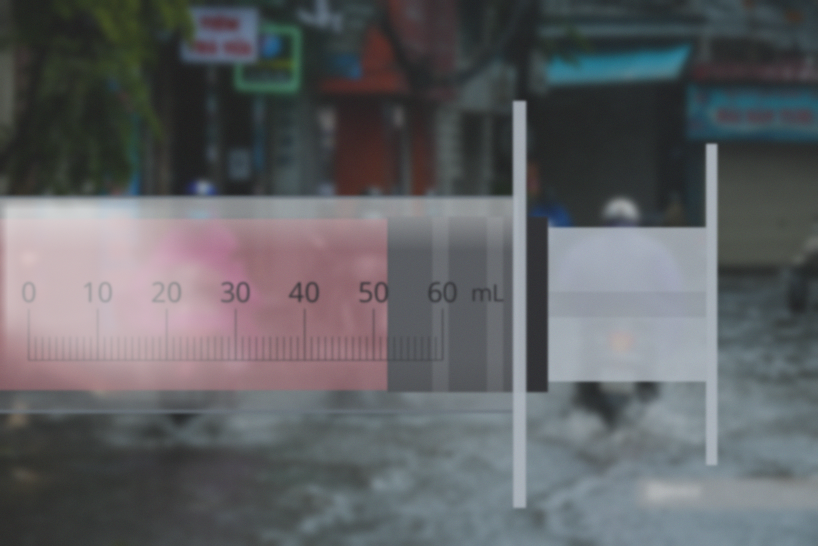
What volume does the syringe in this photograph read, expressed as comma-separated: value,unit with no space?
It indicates 52,mL
